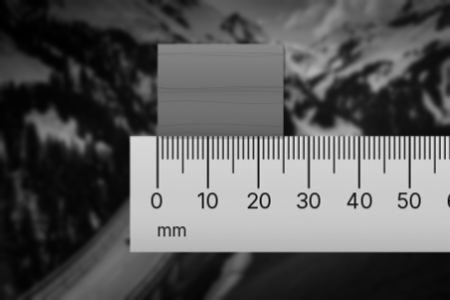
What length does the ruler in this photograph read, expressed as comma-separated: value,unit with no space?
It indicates 25,mm
